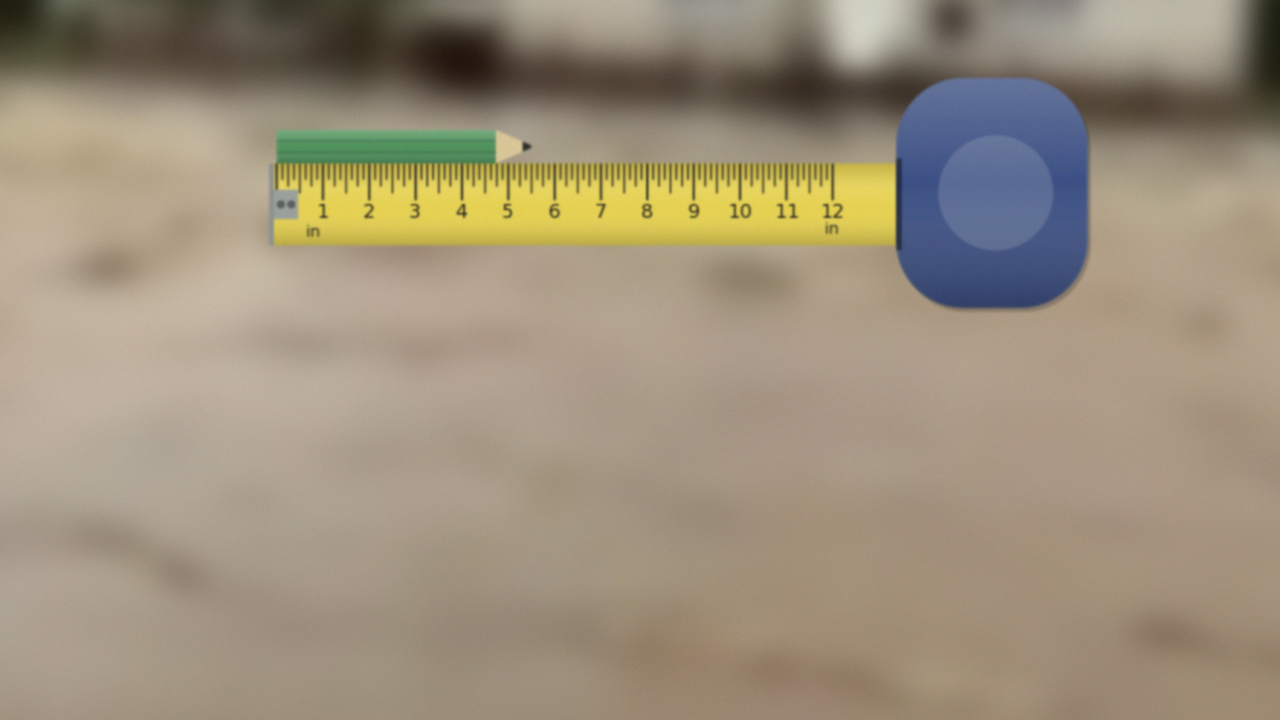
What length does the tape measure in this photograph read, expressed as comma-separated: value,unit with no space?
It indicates 5.5,in
